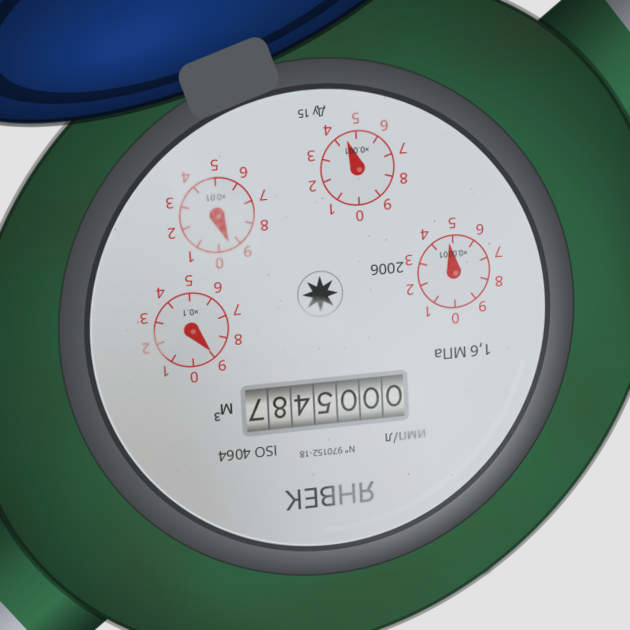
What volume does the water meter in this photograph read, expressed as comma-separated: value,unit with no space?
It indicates 5487.8944,m³
